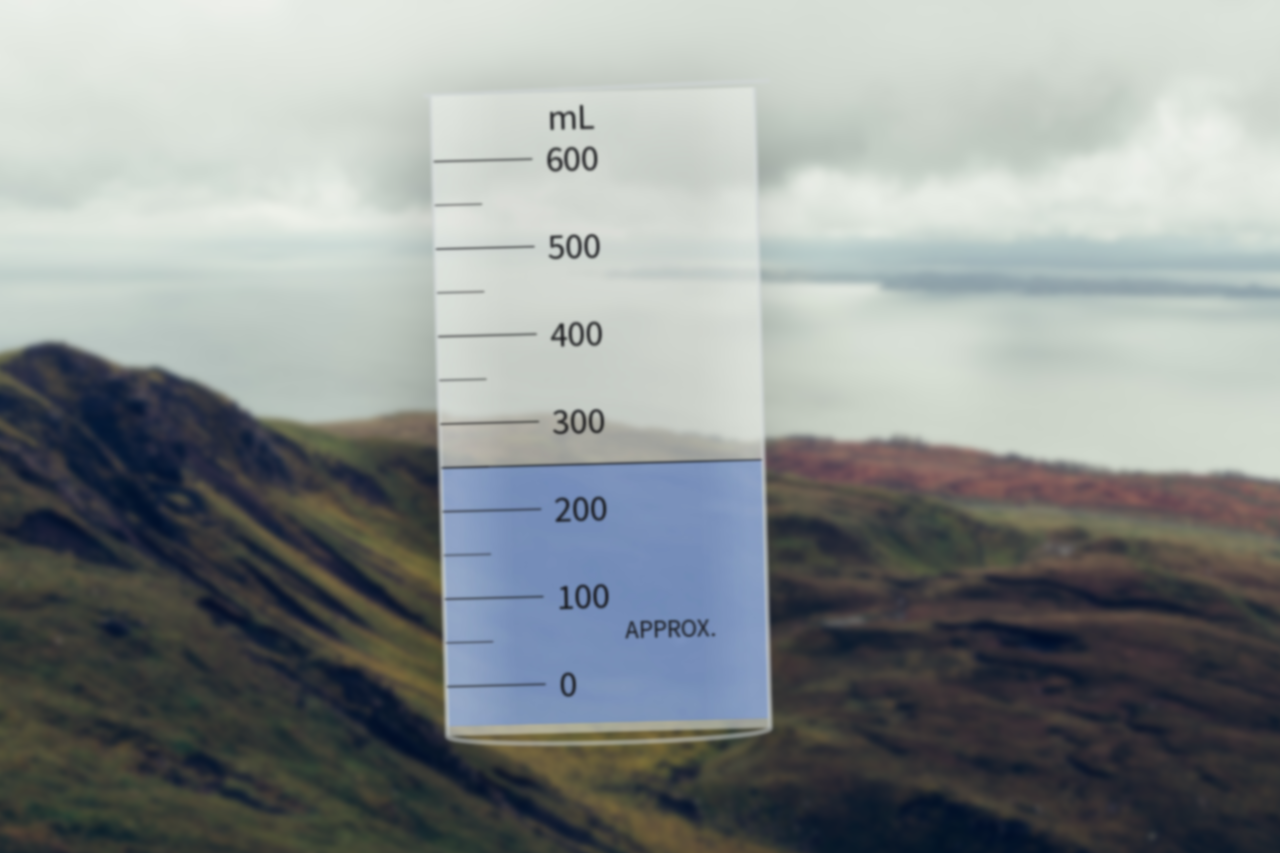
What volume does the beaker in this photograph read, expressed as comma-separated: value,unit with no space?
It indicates 250,mL
